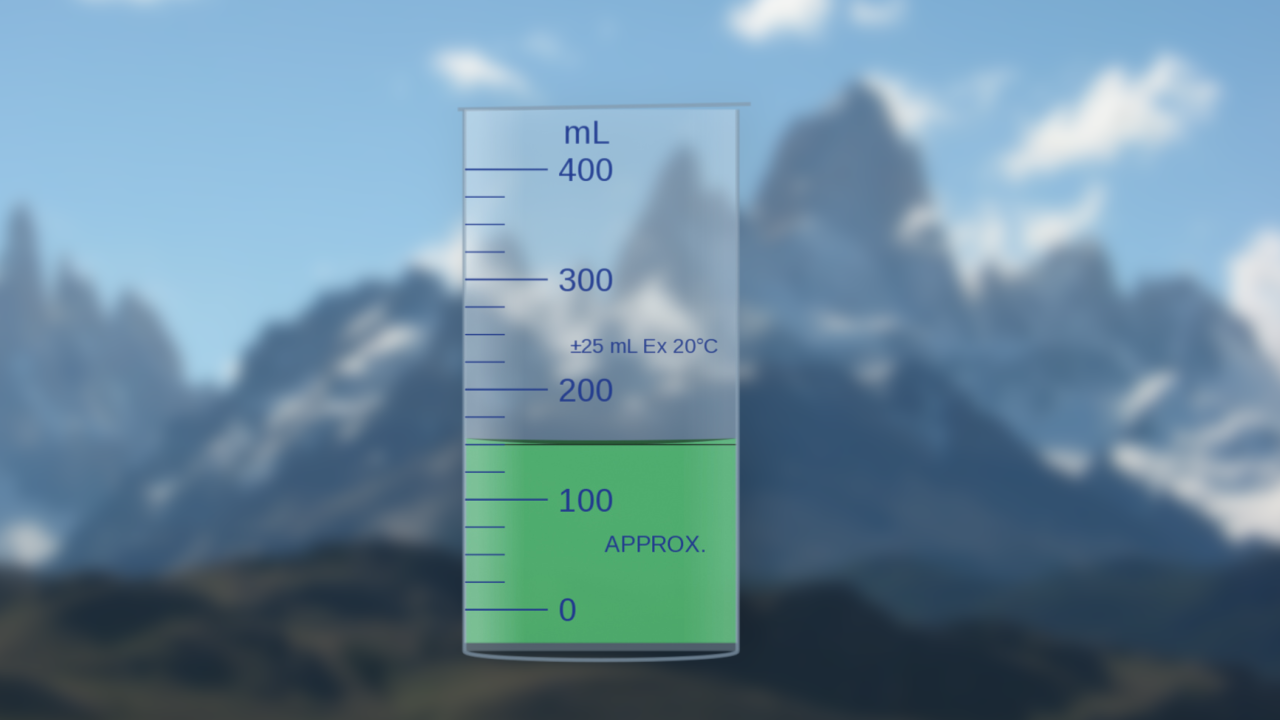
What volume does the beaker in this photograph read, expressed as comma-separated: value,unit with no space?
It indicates 150,mL
